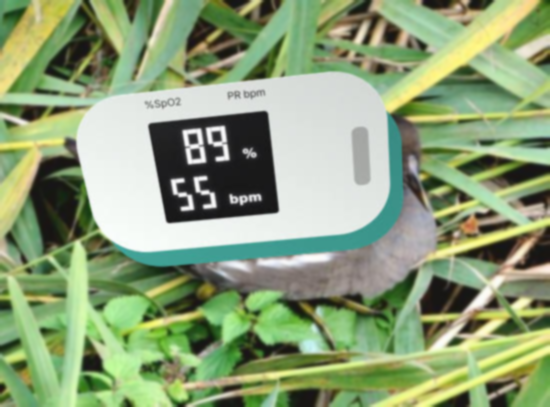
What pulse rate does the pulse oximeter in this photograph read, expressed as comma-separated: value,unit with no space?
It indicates 55,bpm
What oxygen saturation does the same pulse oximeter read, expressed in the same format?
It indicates 89,%
